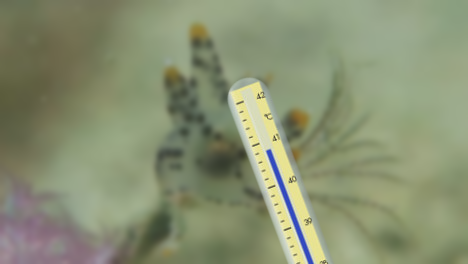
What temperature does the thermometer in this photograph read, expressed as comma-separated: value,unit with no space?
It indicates 40.8,°C
